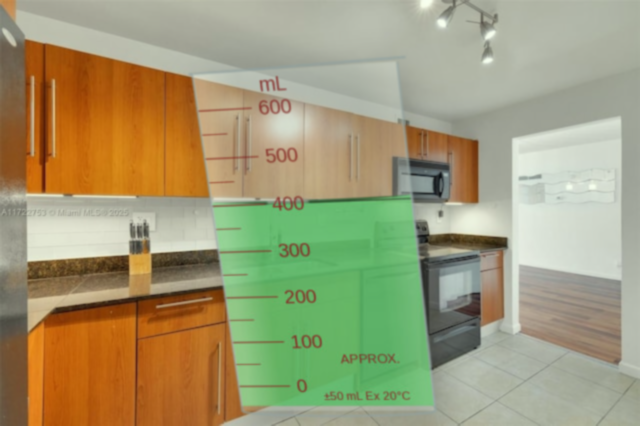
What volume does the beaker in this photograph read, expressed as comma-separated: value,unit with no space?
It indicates 400,mL
